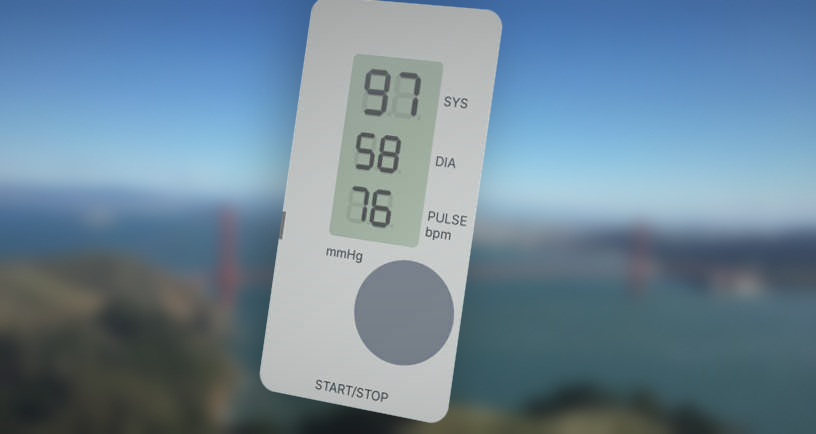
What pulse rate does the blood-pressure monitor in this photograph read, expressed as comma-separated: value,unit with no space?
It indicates 76,bpm
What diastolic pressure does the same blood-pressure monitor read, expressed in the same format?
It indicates 58,mmHg
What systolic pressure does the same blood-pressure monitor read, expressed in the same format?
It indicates 97,mmHg
